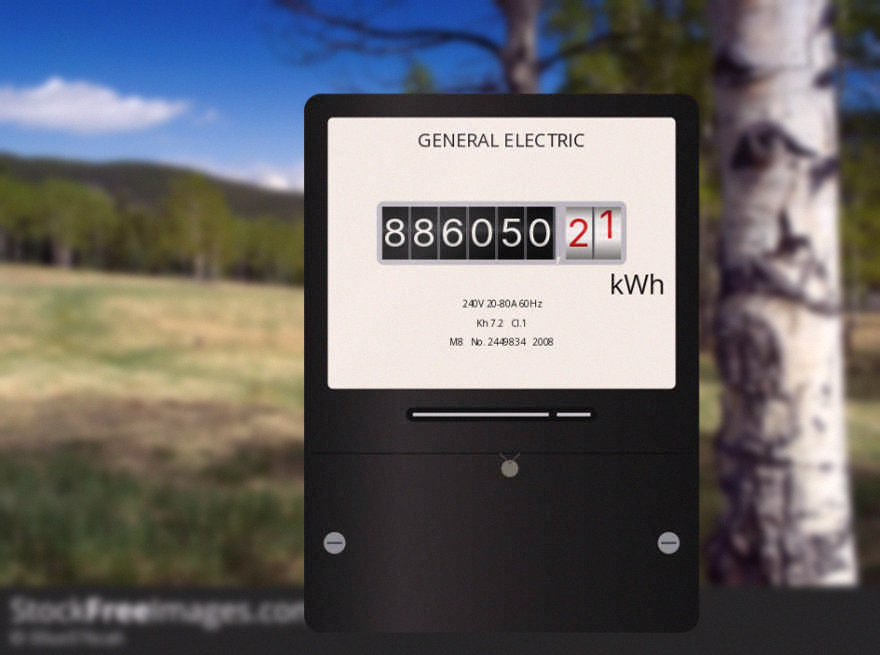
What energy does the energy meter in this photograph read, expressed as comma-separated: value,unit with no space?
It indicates 886050.21,kWh
